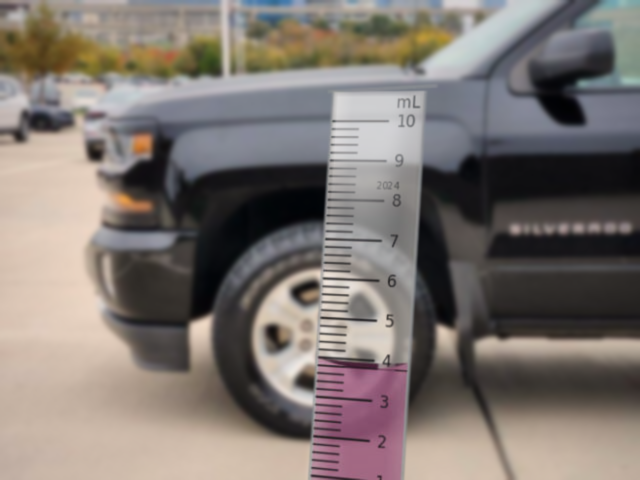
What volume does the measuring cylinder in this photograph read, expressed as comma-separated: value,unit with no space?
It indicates 3.8,mL
